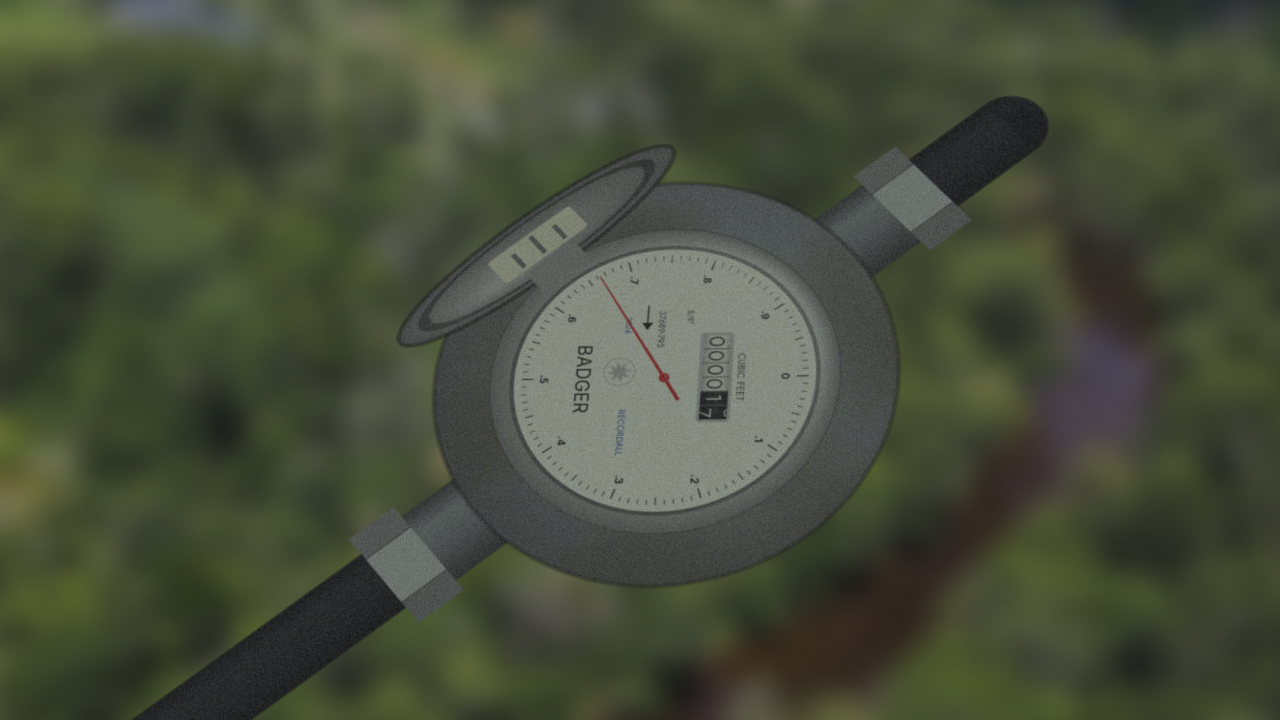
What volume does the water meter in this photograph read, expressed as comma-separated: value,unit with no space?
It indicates 16.66,ft³
